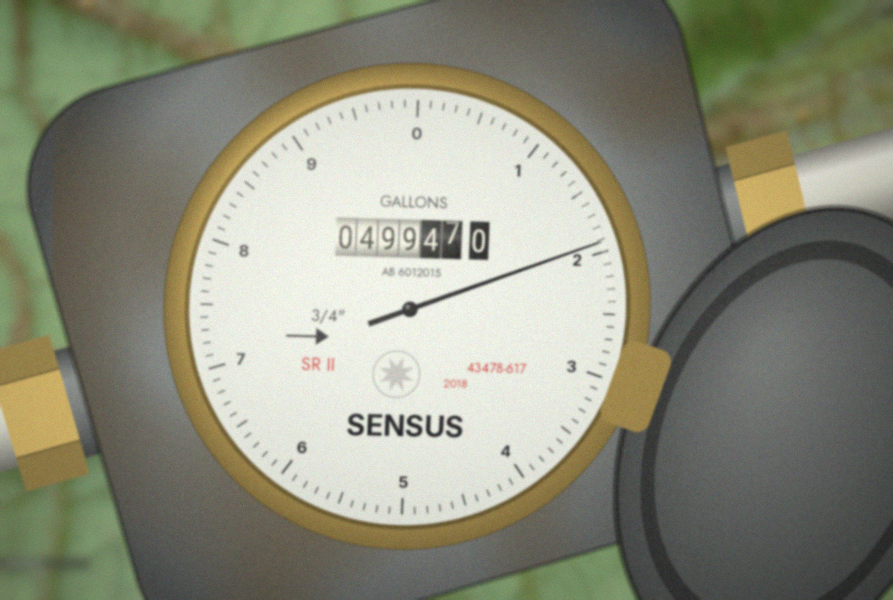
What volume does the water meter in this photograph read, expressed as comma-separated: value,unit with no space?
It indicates 499471.9,gal
